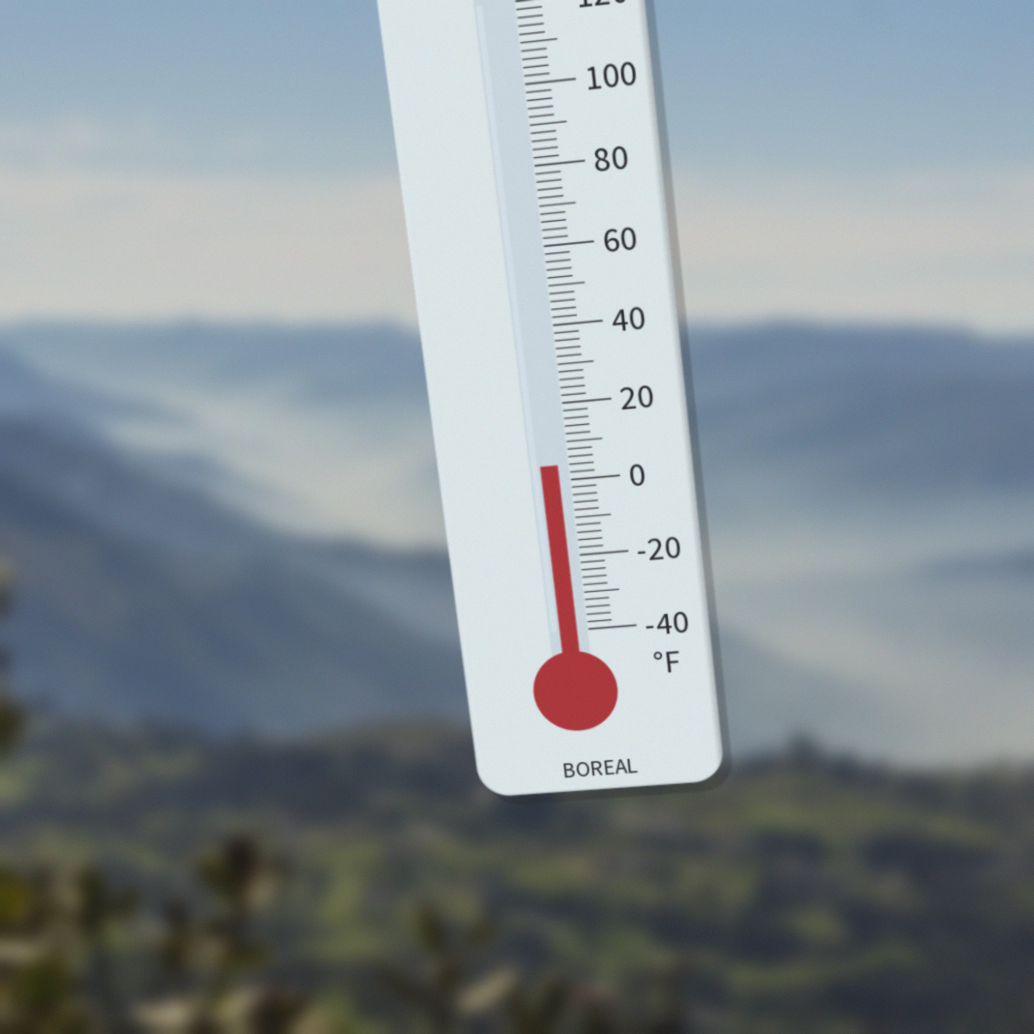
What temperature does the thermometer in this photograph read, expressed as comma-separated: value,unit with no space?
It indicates 4,°F
